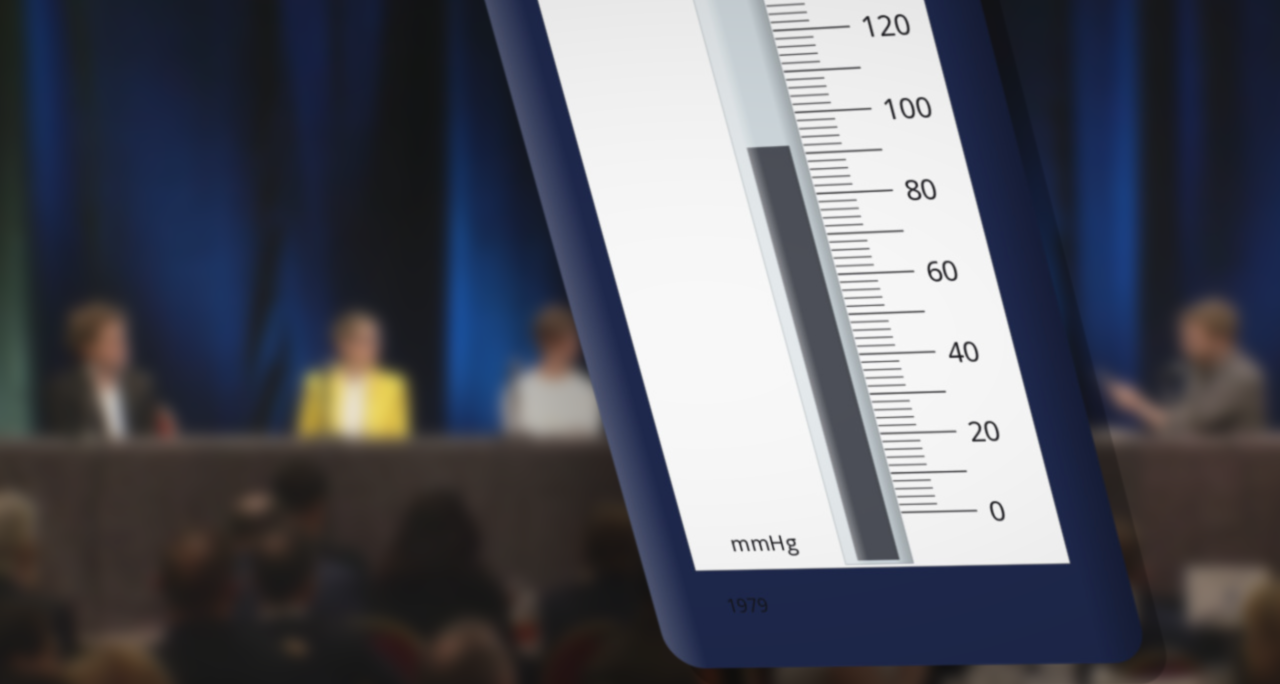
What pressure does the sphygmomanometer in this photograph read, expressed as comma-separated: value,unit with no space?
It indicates 92,mmHg
